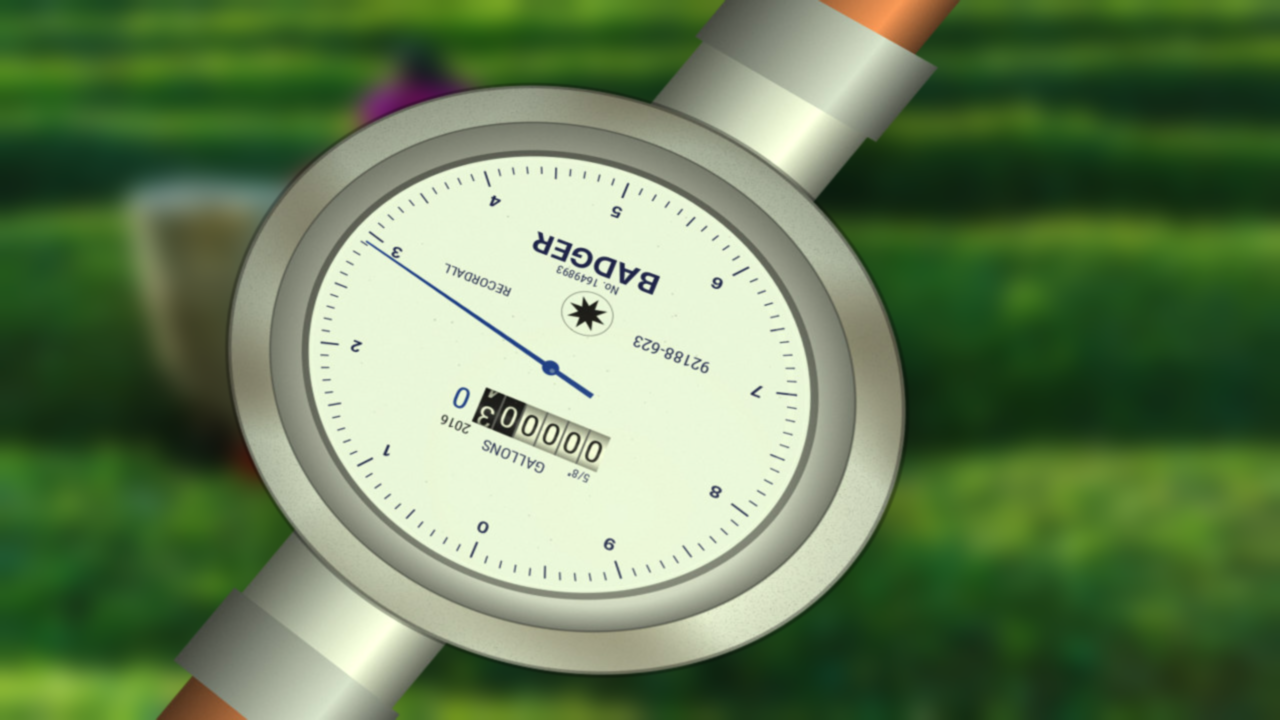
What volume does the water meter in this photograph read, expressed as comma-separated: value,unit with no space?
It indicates 32.9,gal
